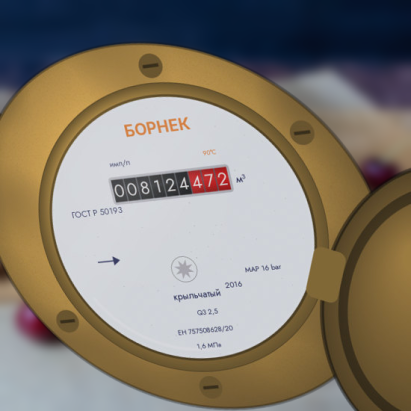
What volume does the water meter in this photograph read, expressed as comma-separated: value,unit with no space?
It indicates 8124.472,m³
